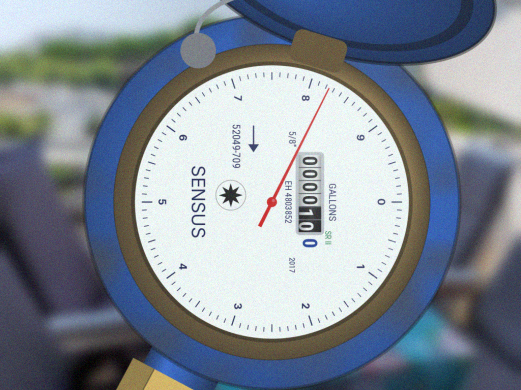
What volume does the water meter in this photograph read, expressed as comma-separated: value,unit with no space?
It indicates 98.2,gal
